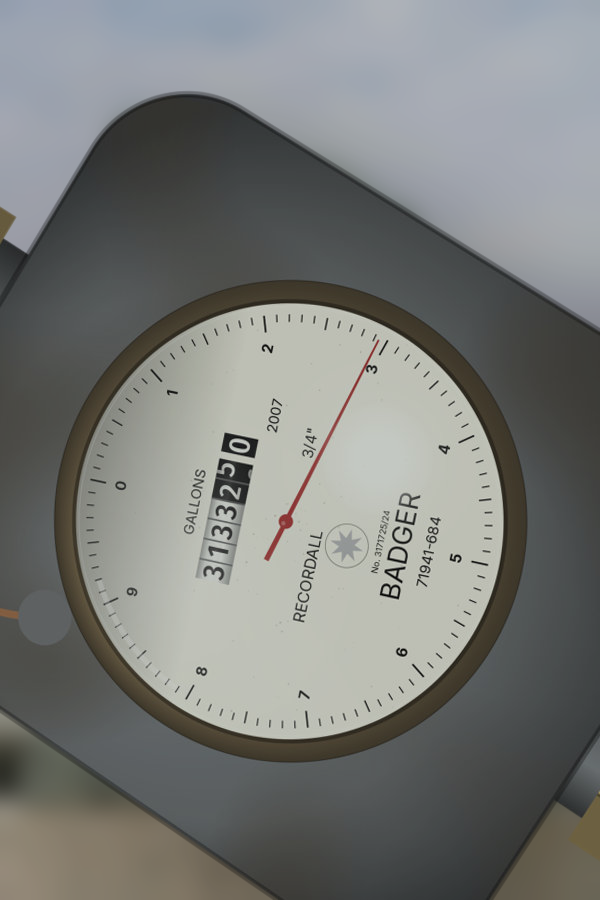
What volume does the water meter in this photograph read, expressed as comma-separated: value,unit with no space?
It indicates 3133252.9,gal
